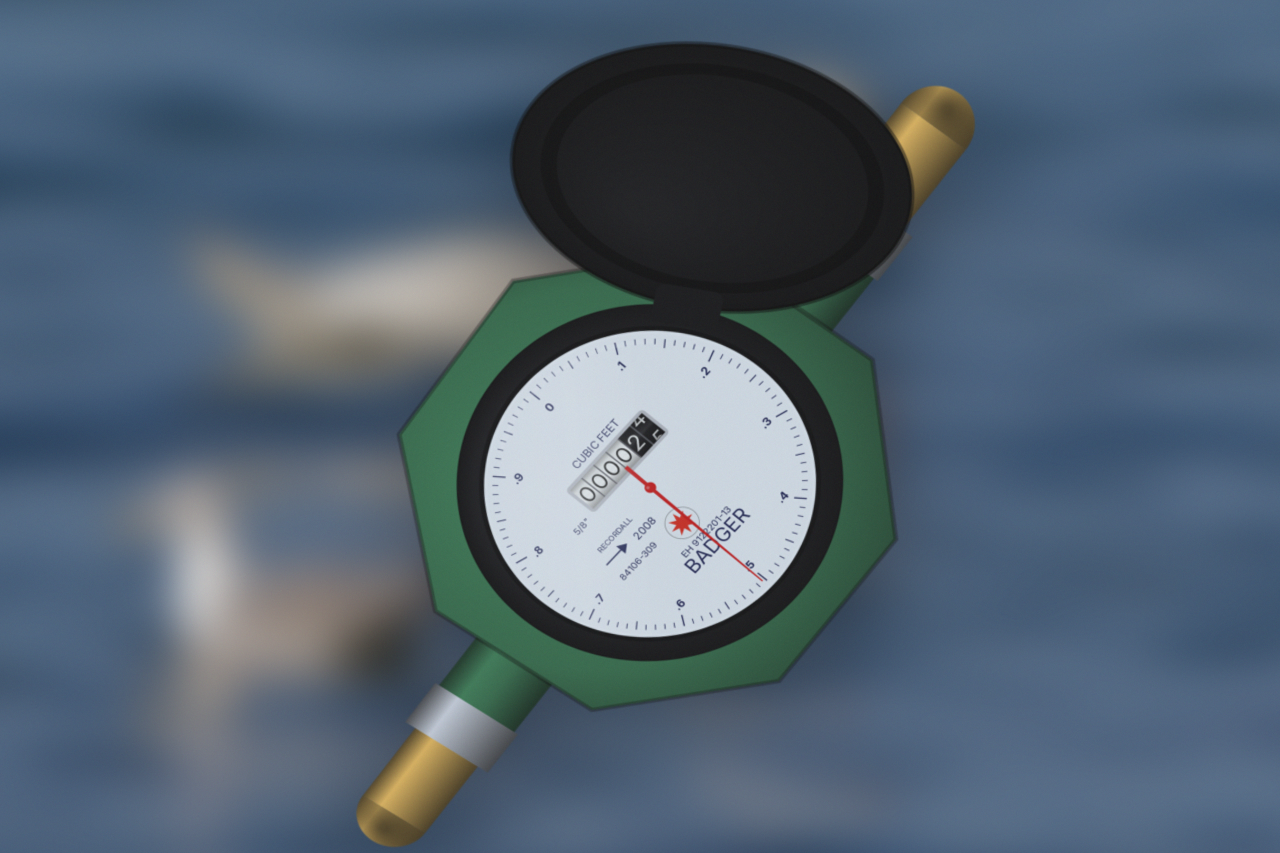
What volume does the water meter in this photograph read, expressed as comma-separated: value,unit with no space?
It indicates 24.50,ft³
